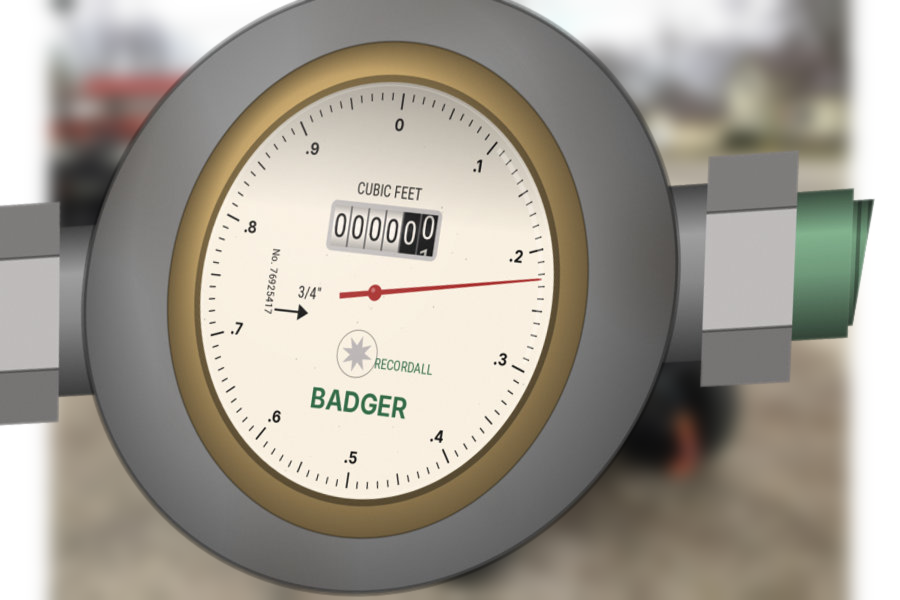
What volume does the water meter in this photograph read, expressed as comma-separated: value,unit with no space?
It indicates 0.22,ft³
